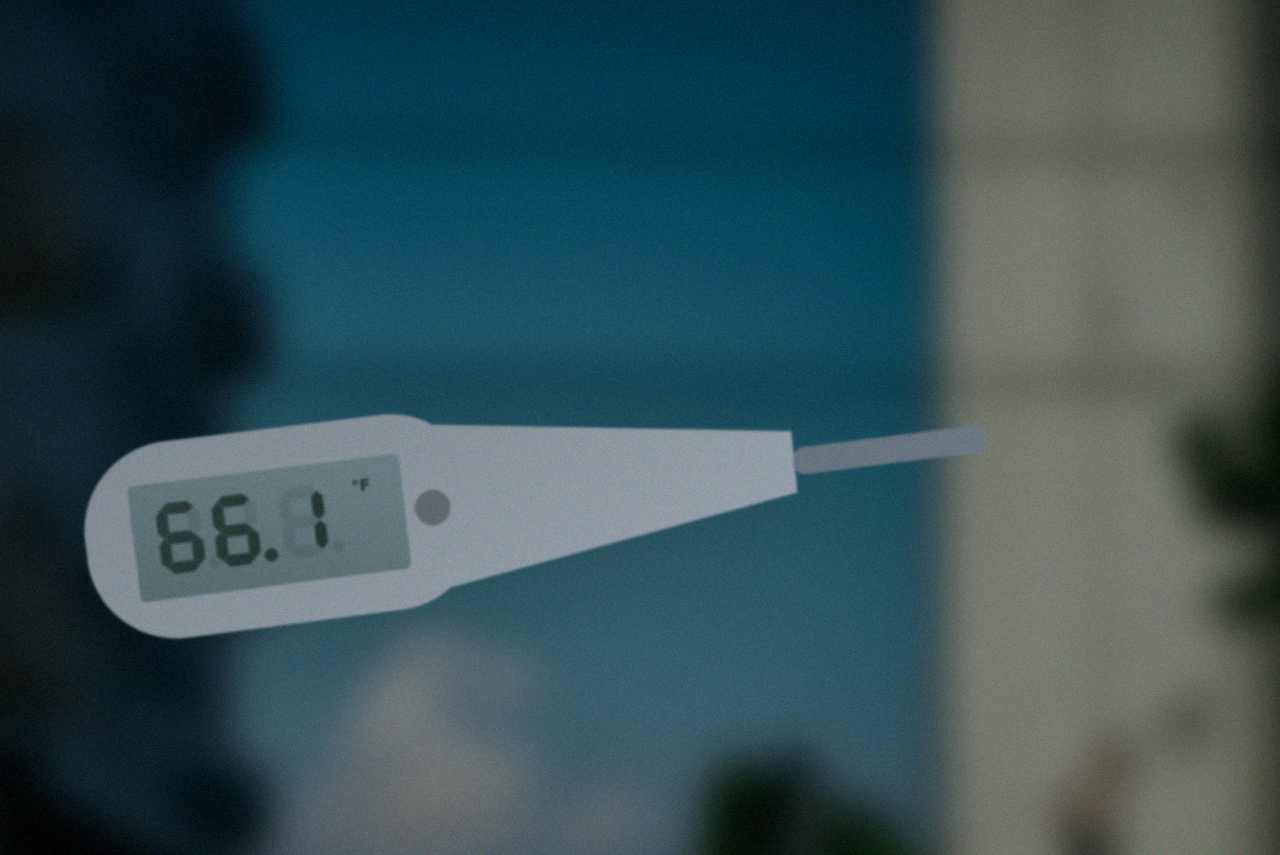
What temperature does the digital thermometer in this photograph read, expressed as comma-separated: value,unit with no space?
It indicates 66.1,°F
